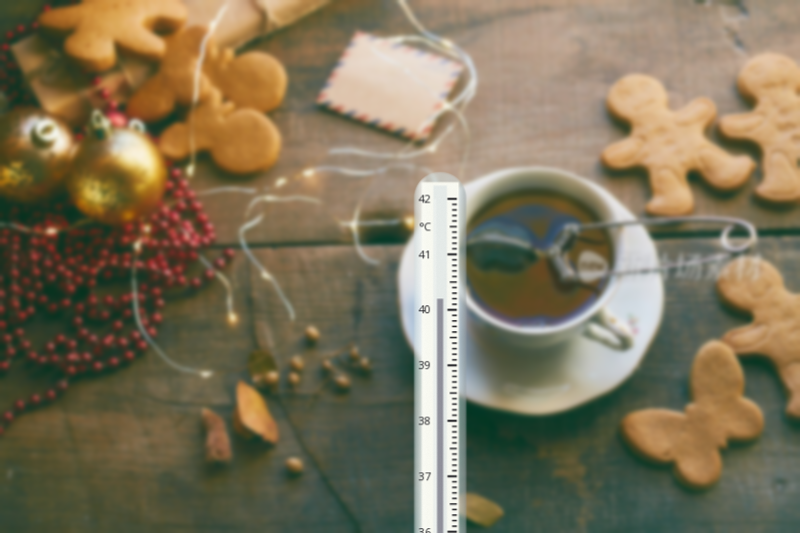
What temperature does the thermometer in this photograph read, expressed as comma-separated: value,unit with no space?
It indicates 40.2,°C
